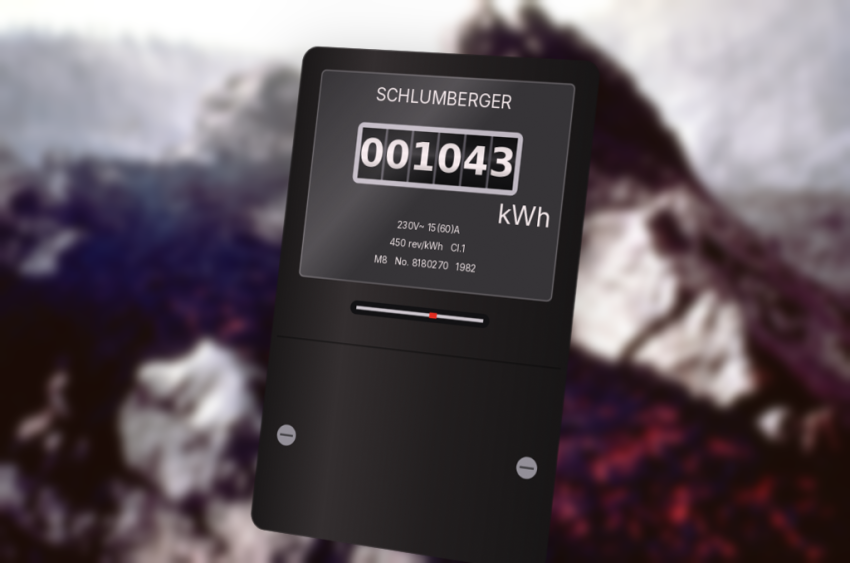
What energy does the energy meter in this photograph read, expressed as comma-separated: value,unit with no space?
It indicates 1043,kWh
